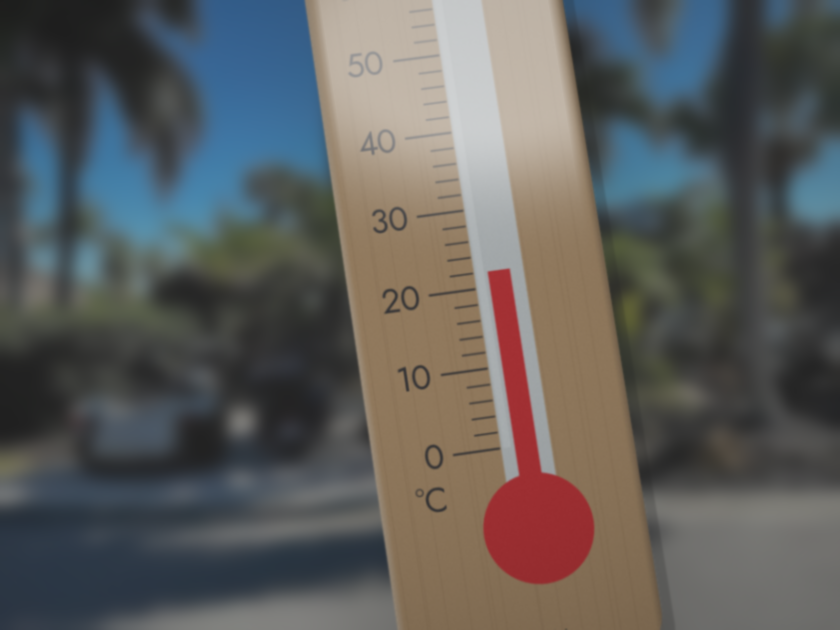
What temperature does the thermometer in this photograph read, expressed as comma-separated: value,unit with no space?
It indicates 22,°C
